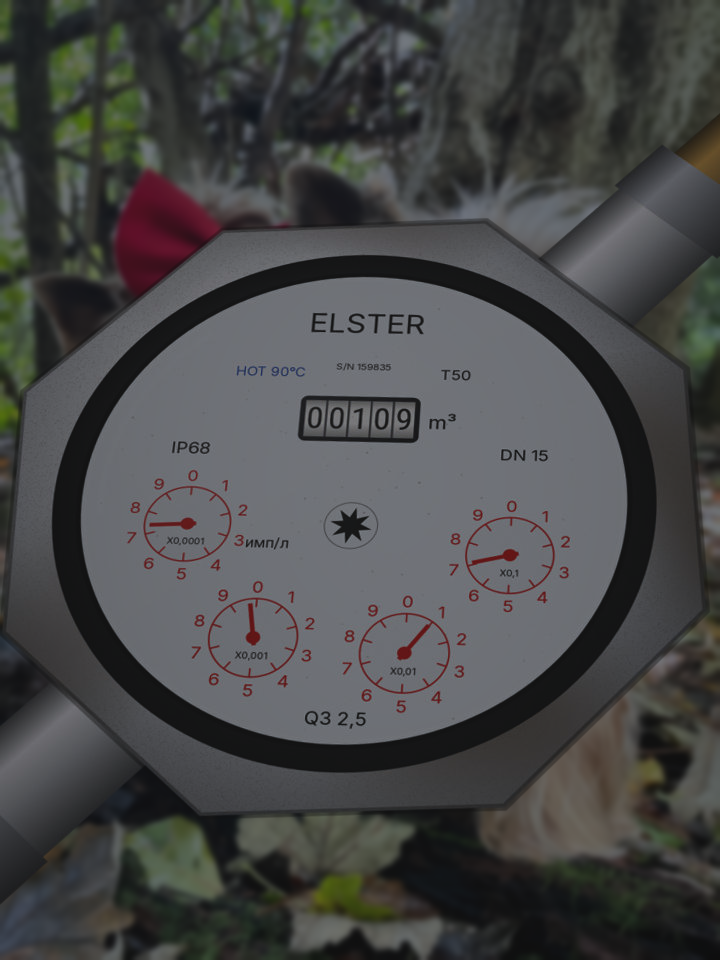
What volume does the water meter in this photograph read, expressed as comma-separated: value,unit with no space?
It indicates 109.7097,m³
